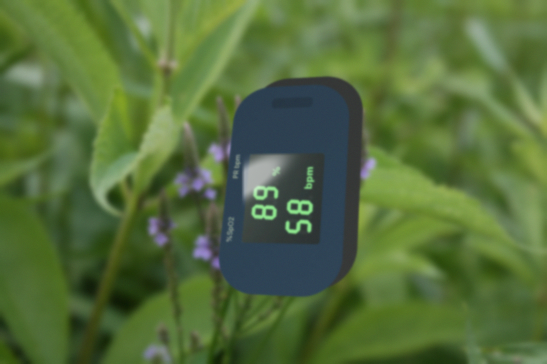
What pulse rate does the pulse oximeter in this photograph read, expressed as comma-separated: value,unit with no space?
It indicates 58,bpm
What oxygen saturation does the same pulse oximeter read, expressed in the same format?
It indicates 89,%
